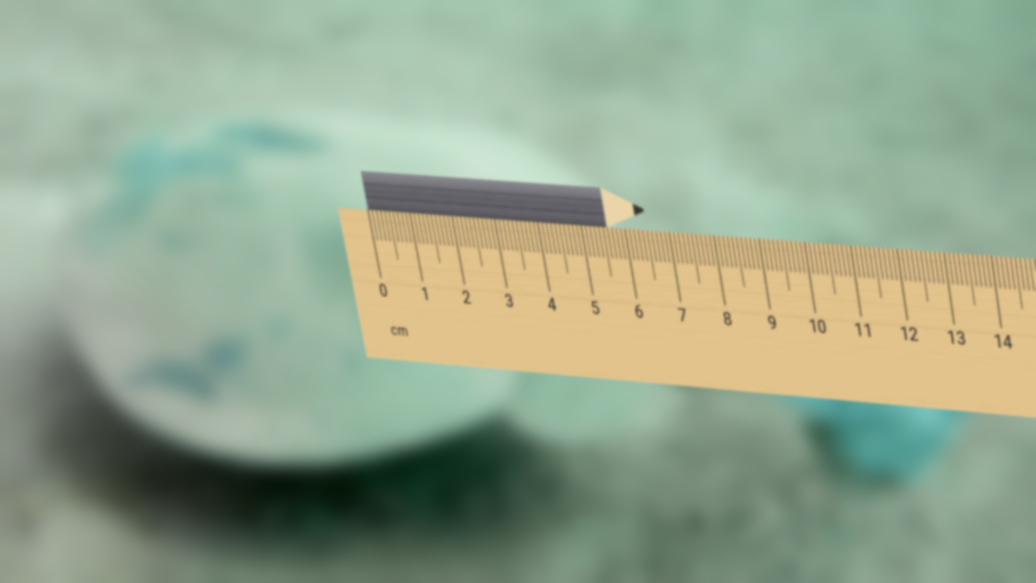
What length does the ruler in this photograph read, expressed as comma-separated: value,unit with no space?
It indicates 6.5,cm
